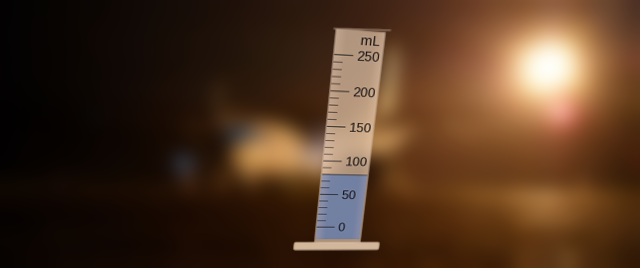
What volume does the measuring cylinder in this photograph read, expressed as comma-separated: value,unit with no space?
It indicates 80,mL
